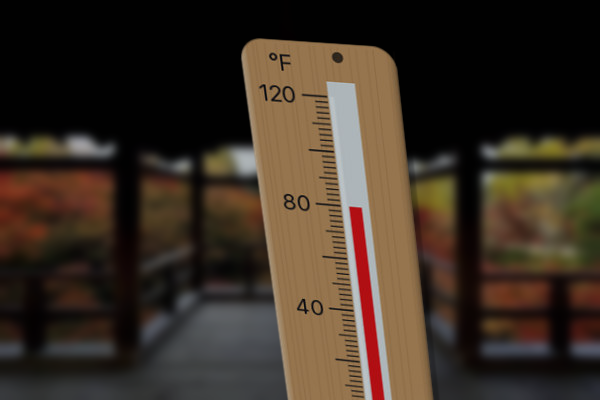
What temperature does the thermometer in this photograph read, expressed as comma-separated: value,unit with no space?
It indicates 80,°F
